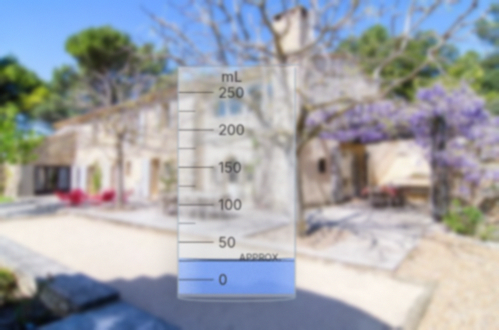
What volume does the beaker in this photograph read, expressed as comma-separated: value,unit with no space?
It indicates 25,mL
